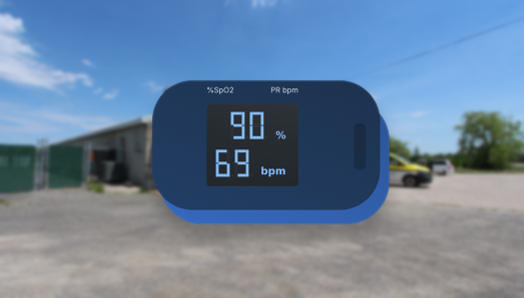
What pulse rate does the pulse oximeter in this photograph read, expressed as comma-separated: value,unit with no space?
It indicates 69,bpm
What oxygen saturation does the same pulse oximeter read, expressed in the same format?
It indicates 90,%
